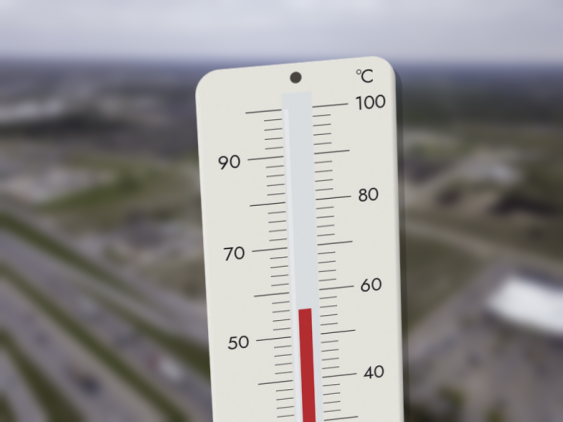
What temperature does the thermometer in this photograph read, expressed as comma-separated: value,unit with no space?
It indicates 56,°C
